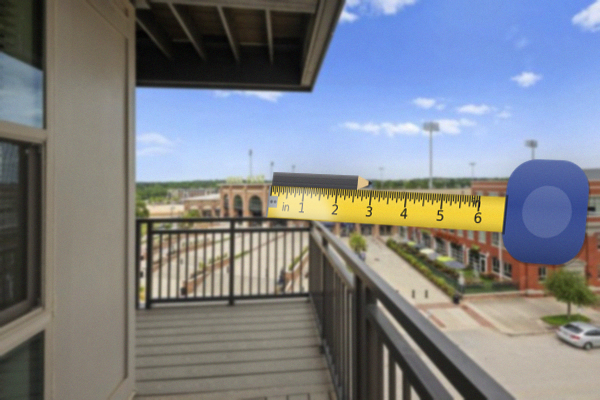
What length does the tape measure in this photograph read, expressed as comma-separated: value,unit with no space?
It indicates 3,in
